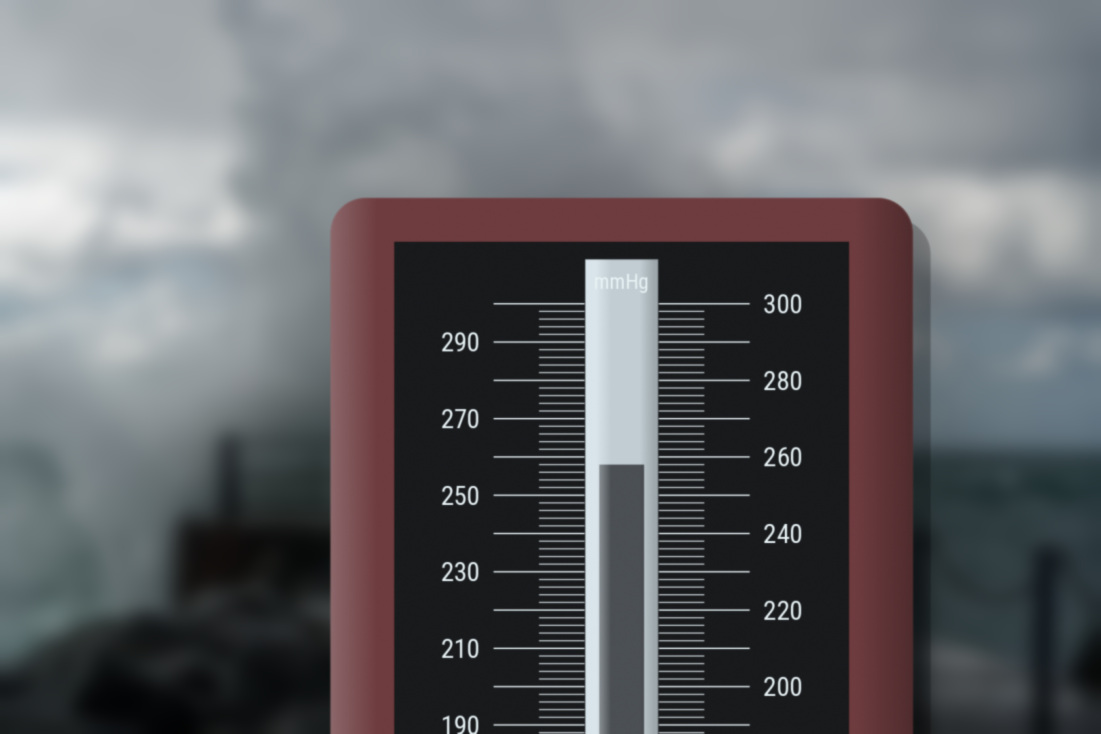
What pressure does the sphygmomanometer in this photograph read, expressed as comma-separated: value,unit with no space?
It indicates 258,mmHg
